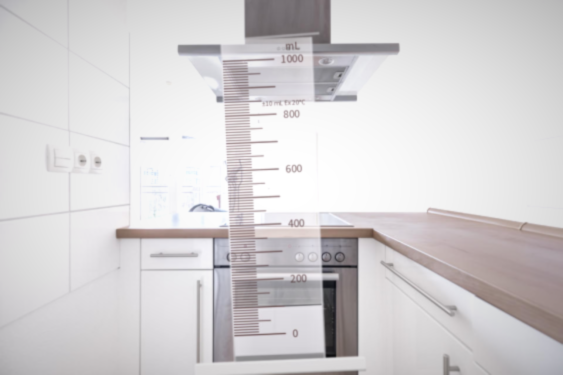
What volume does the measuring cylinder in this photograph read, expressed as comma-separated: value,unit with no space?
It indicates 100,mL
